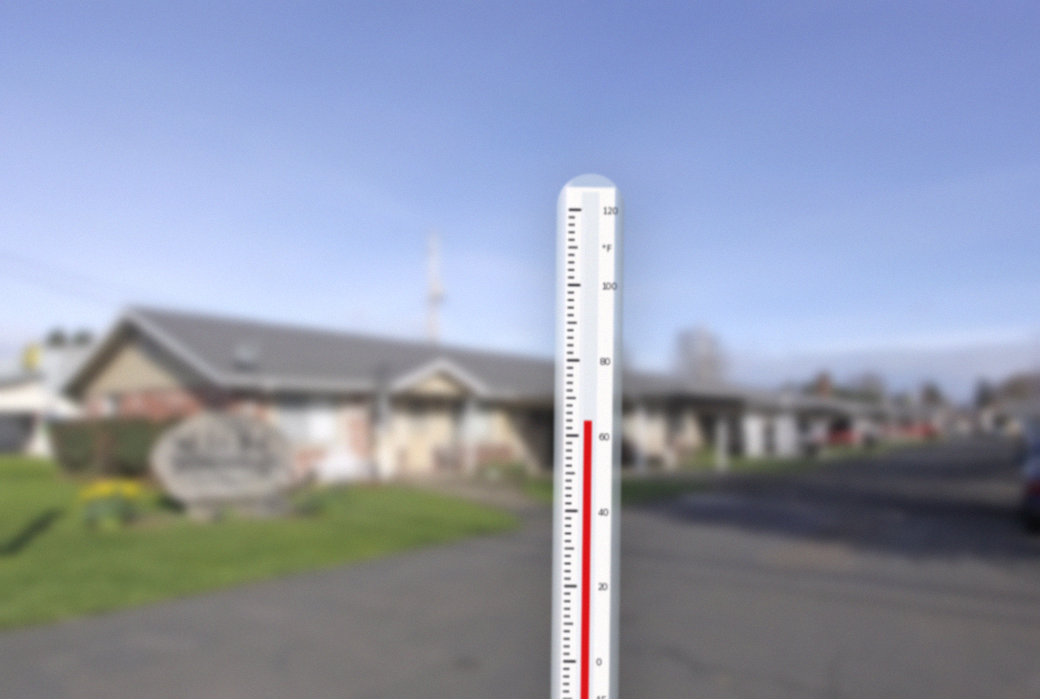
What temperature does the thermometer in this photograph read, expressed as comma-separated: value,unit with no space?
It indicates 64,°F
